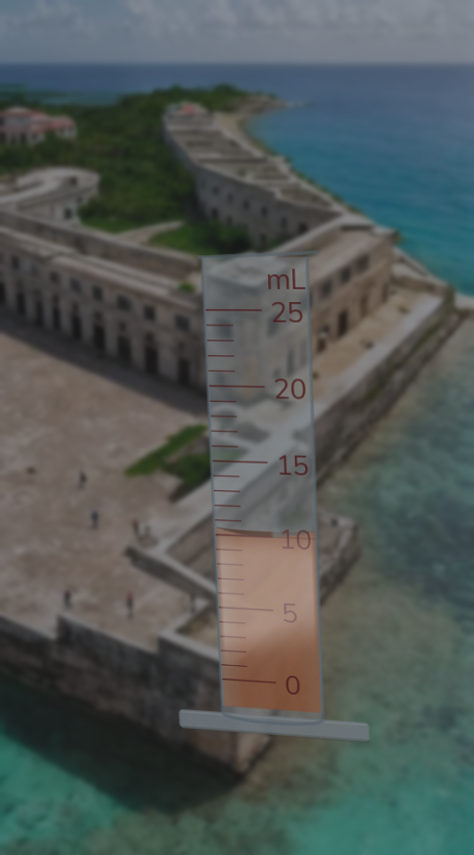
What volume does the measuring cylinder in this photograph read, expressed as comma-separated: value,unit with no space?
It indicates 10,mL
